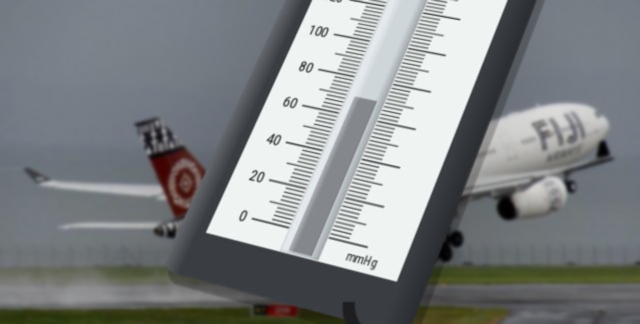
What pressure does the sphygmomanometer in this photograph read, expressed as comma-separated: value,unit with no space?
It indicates 70,mmHg
